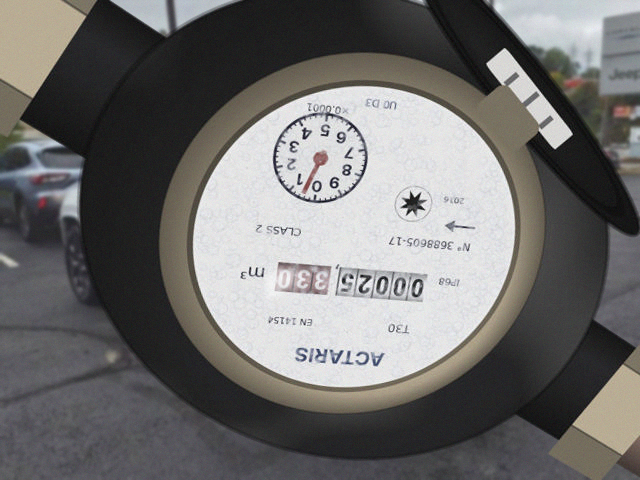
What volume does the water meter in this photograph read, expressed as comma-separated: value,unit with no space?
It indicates 25.3300,m³
